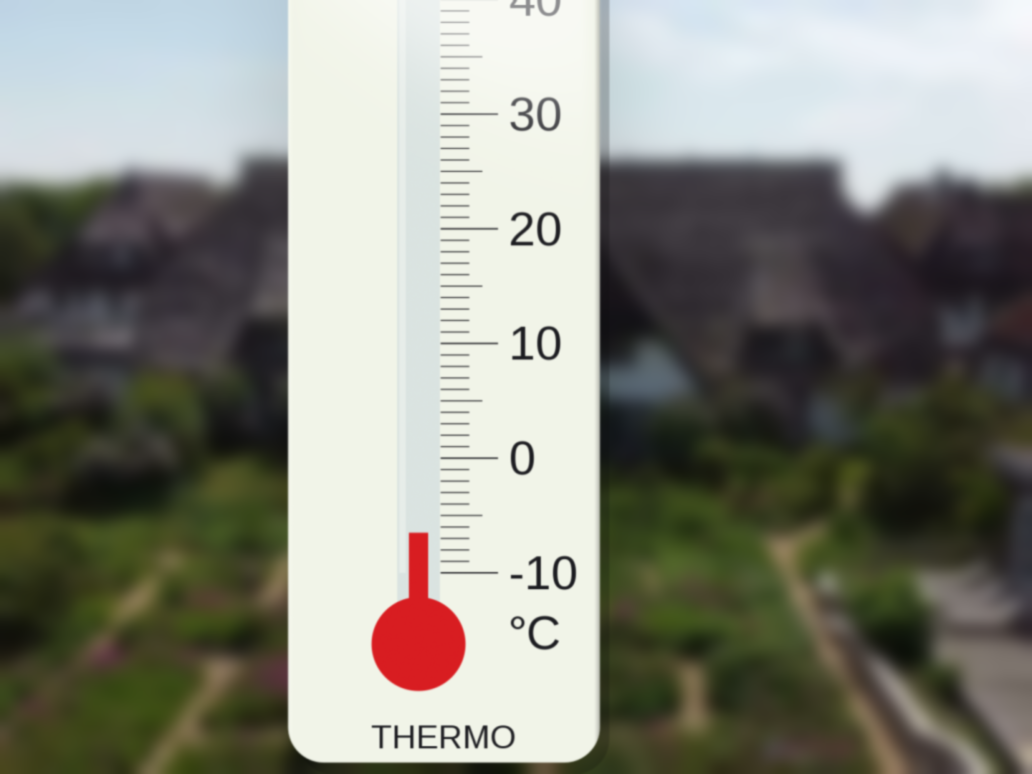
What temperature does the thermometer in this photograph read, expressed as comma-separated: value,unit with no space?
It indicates -6.5,°C
